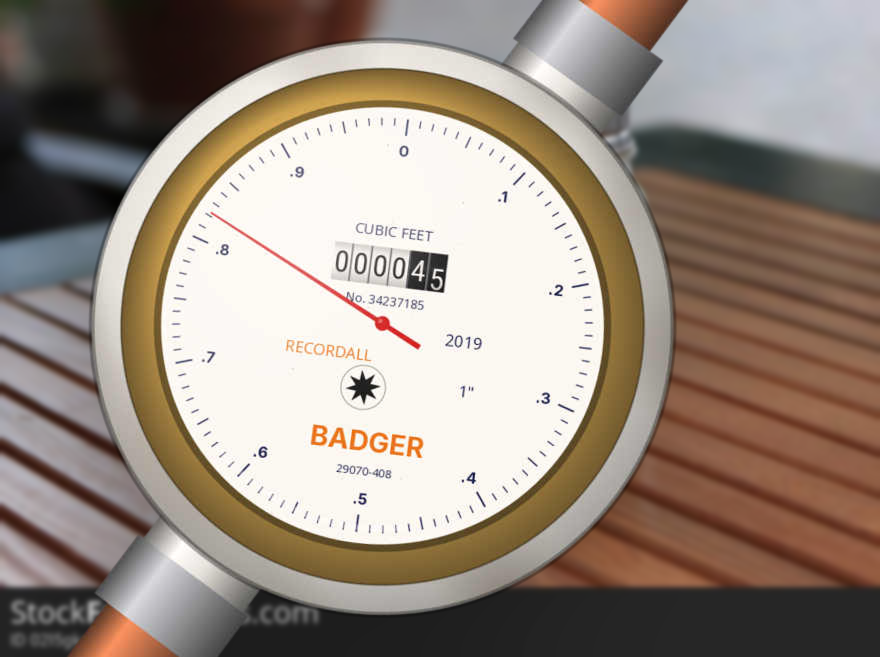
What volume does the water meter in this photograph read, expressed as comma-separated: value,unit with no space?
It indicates 44.82,ft³
